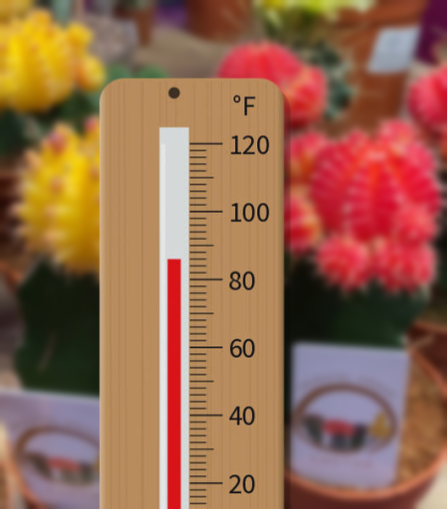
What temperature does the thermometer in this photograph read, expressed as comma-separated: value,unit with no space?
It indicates 86,°F
